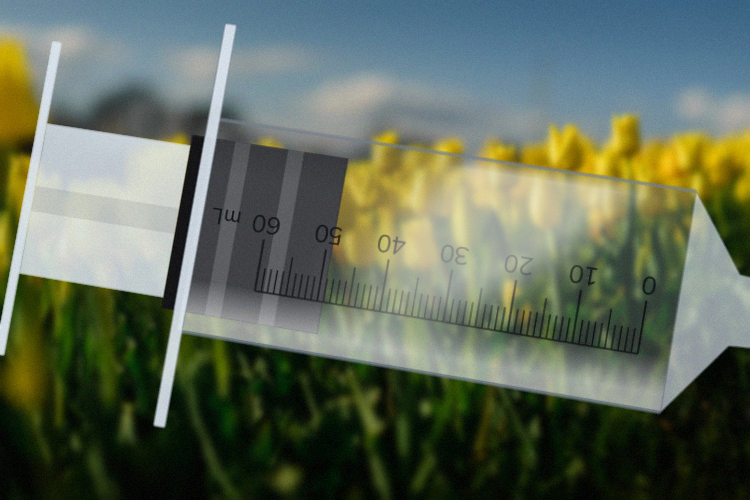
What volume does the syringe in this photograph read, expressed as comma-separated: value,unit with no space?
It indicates 49,mL
